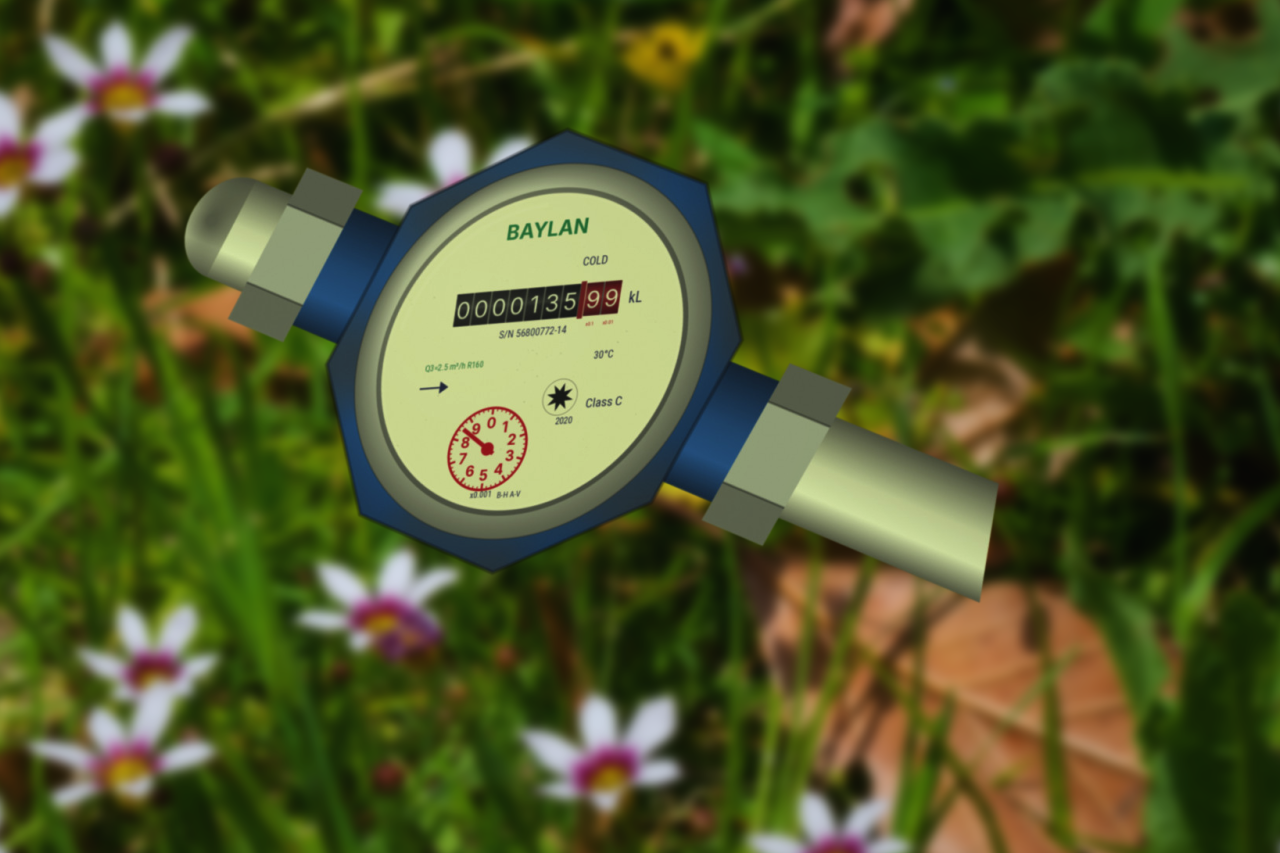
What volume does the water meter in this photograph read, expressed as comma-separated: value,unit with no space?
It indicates 135.998,kL
